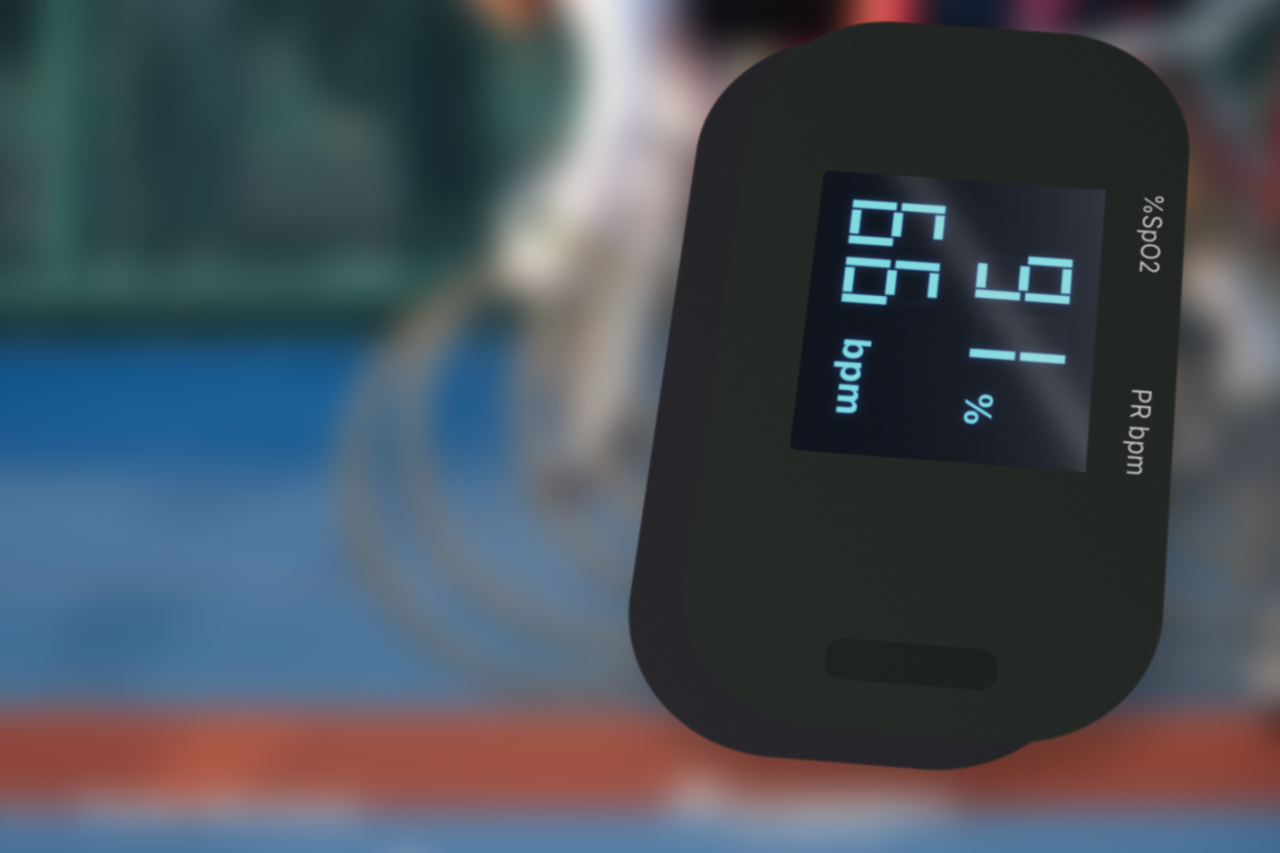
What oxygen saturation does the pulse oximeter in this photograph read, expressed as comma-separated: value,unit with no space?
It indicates 91,%
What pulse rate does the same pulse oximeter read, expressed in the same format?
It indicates 66,bpm
